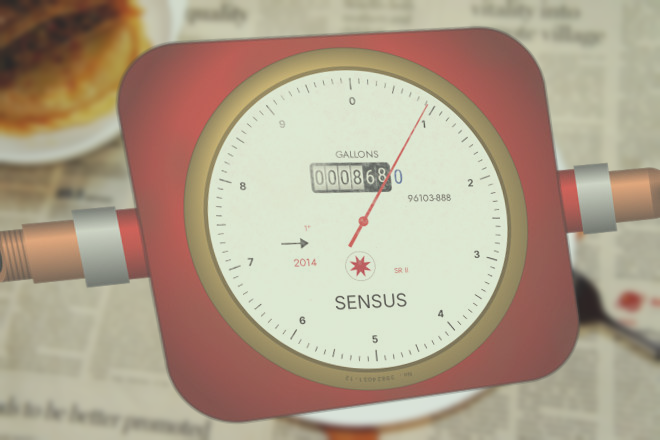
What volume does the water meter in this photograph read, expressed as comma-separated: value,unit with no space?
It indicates 8680.9,gal
